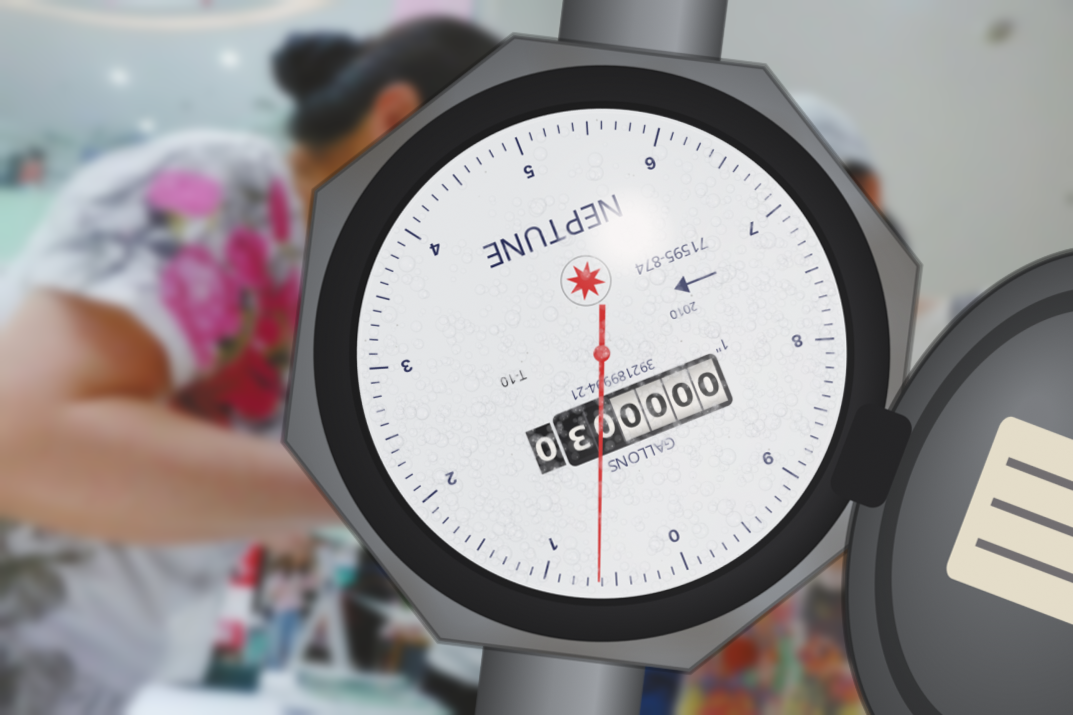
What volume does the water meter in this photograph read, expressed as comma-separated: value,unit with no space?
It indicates 30.6,gal
